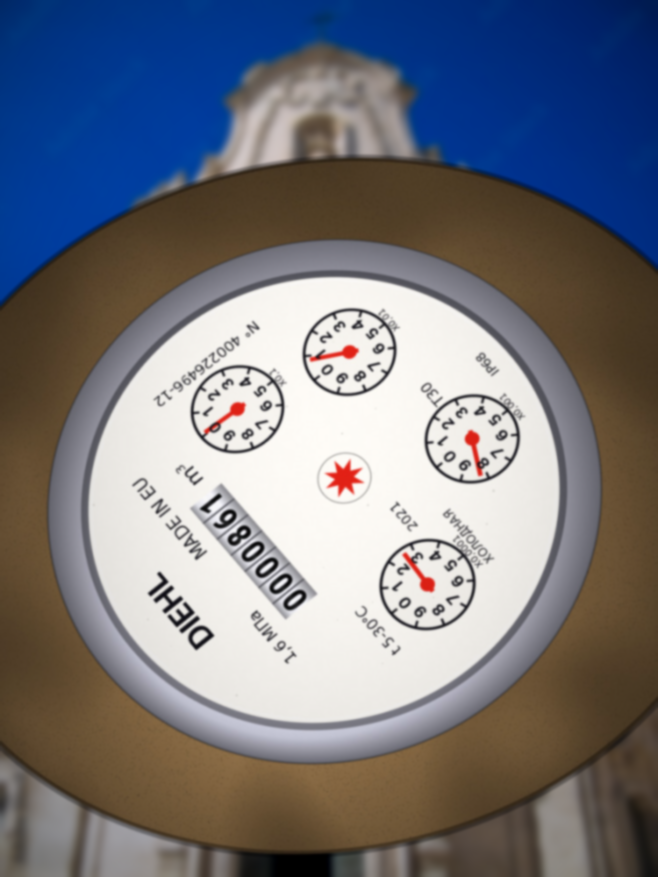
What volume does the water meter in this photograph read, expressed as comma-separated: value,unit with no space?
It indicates 861.0082,m³
